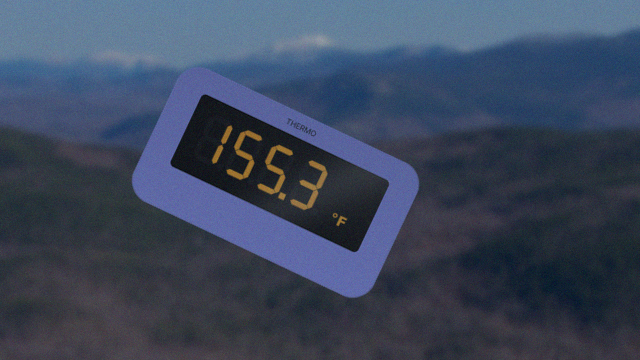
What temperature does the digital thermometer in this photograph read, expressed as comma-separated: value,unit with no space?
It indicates 155.3,°F
